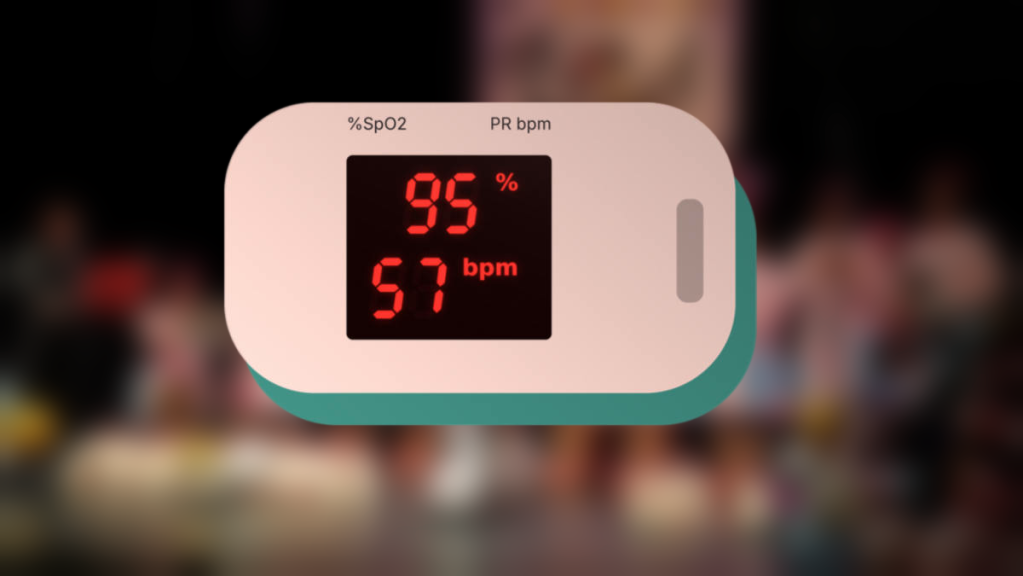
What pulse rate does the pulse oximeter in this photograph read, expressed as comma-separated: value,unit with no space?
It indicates 57,bpm
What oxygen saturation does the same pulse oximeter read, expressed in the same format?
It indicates 95,%
